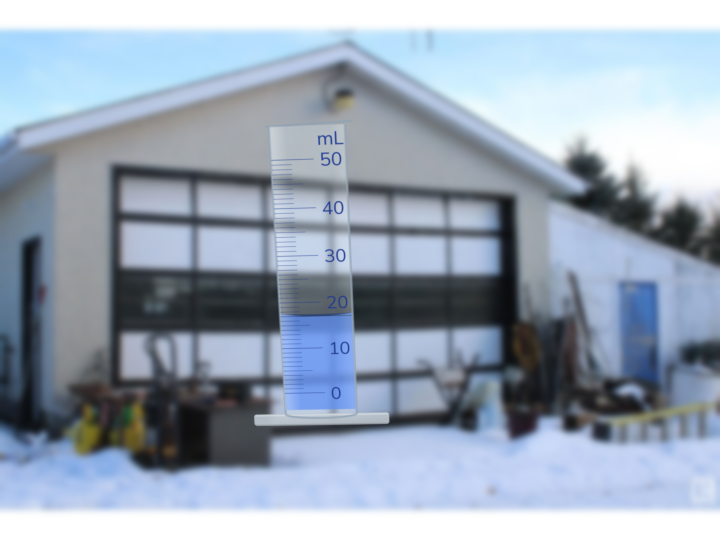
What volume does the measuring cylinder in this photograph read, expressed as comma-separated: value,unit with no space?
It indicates 17,mL
